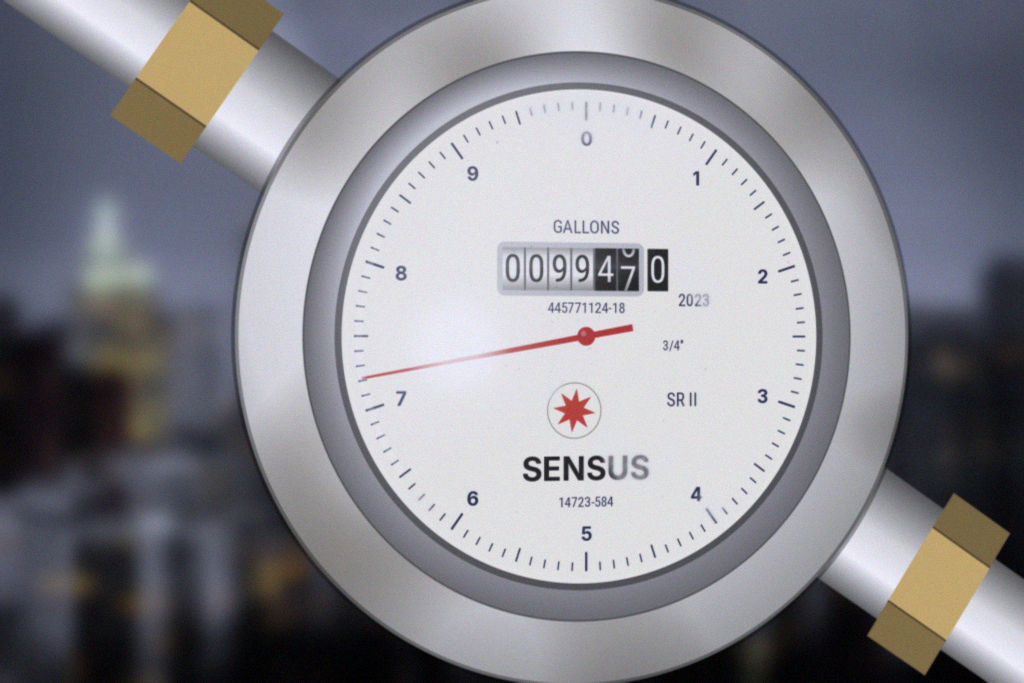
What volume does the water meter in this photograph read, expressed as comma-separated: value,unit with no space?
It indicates 99467.2,gal
